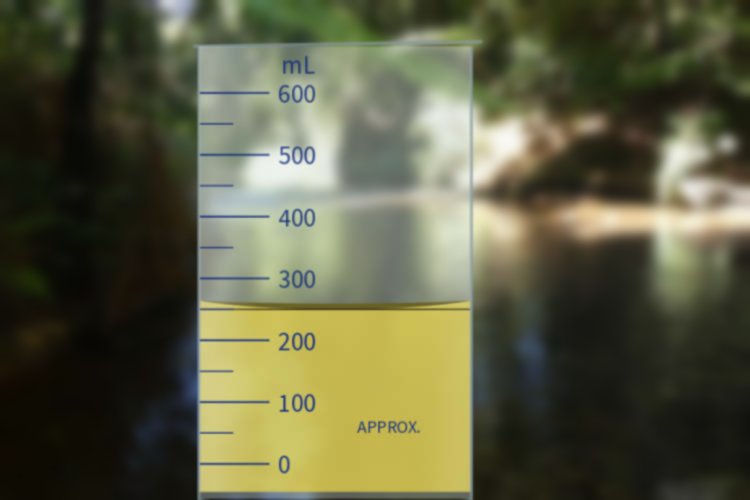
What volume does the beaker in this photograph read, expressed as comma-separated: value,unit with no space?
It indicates 250,mL
